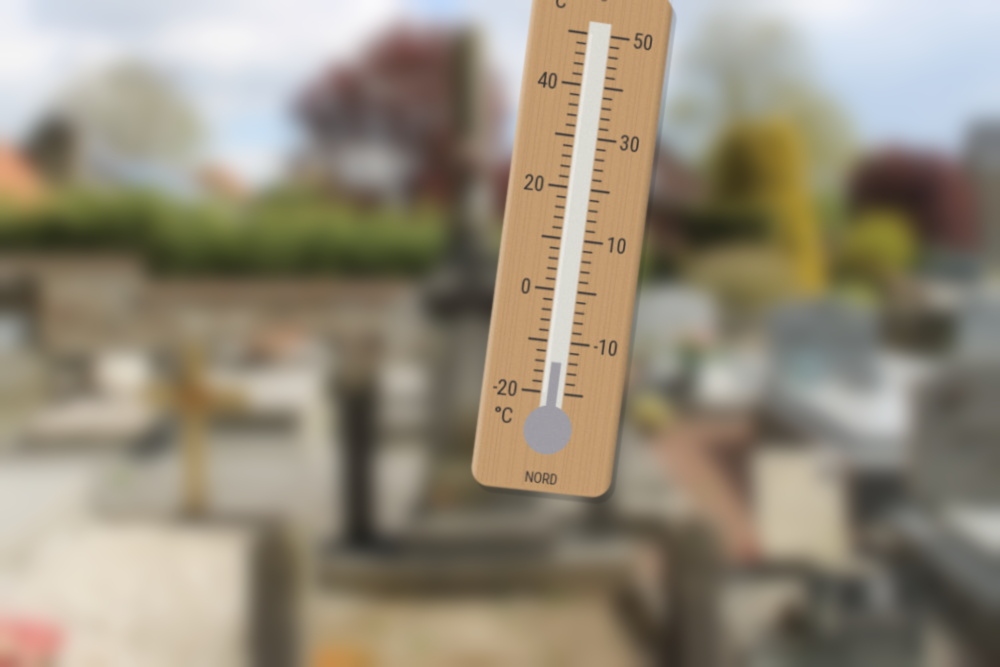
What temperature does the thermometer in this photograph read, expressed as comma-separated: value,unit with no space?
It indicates -14,°C
